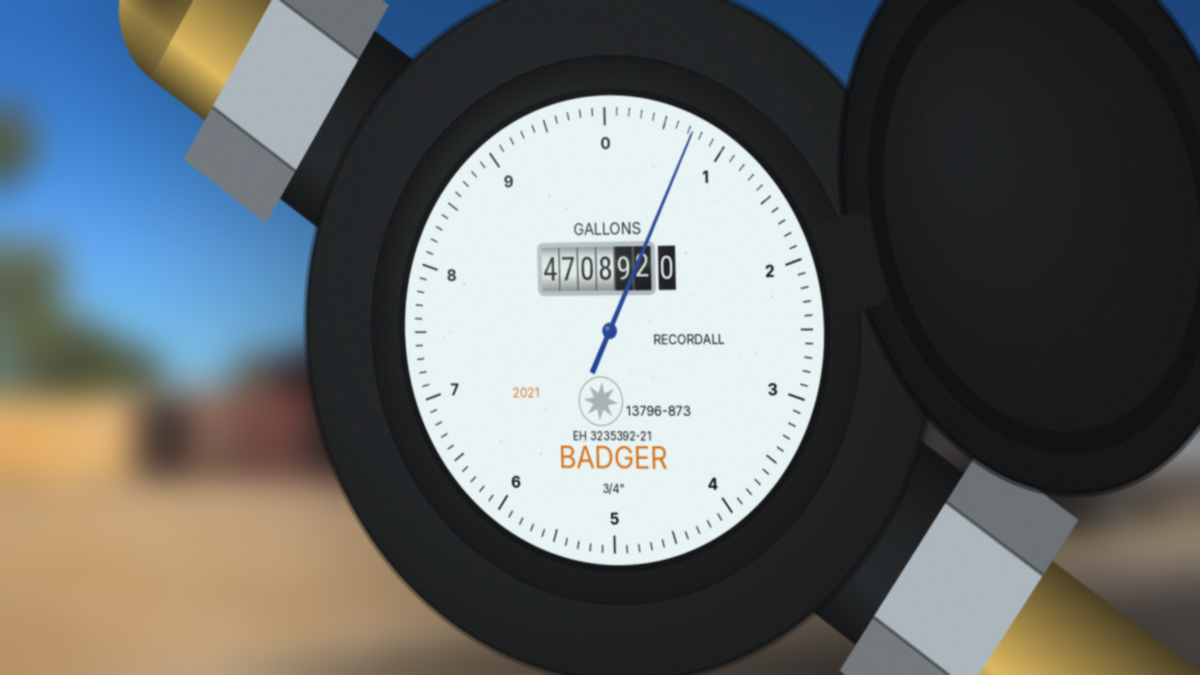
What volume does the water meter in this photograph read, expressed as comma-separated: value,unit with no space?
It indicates 4708920.7,gal
